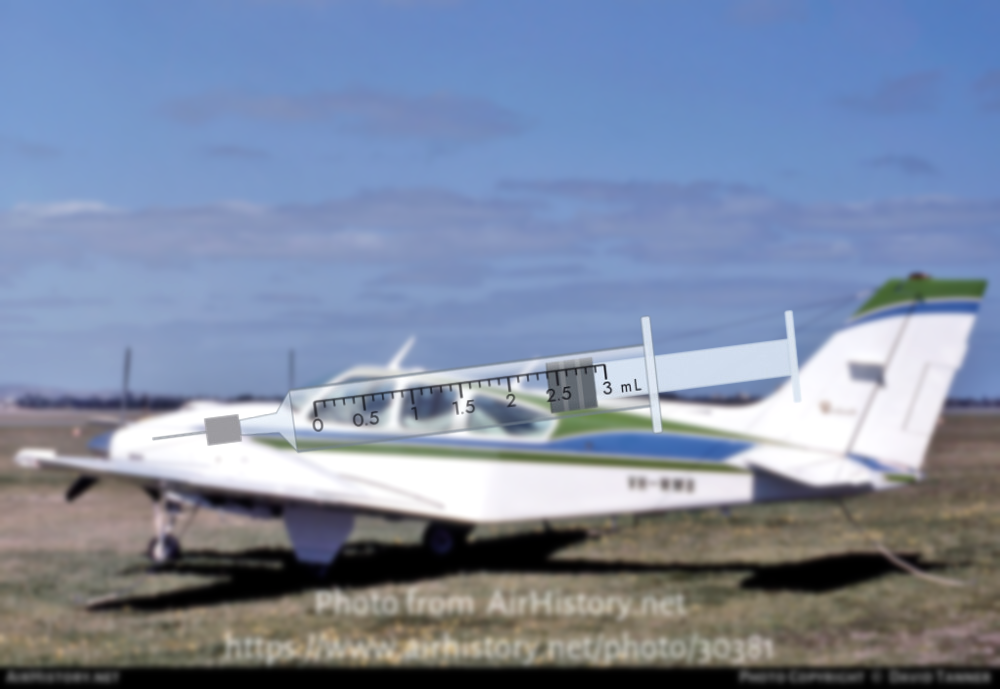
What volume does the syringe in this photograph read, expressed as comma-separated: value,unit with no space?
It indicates 2.4,mL
